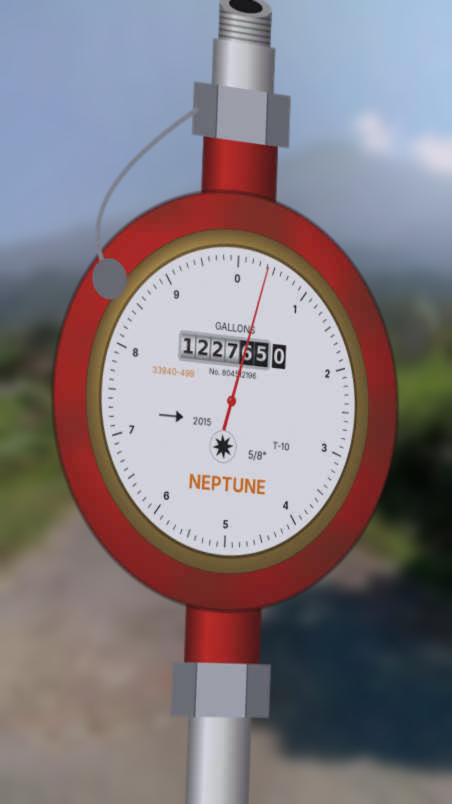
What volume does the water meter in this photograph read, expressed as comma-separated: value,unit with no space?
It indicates 1227650.4,gal
